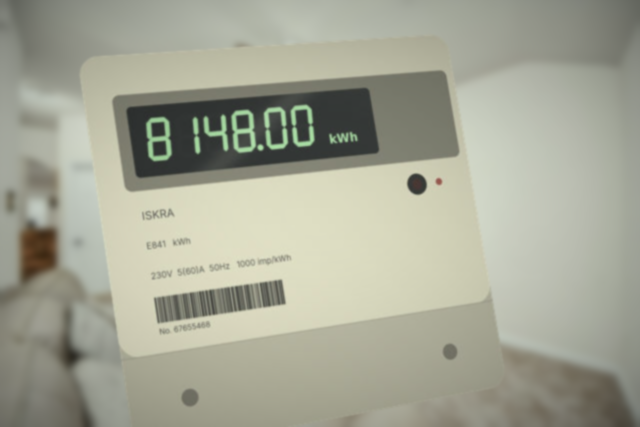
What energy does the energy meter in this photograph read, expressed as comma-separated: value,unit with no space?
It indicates 8148.00,kWh
